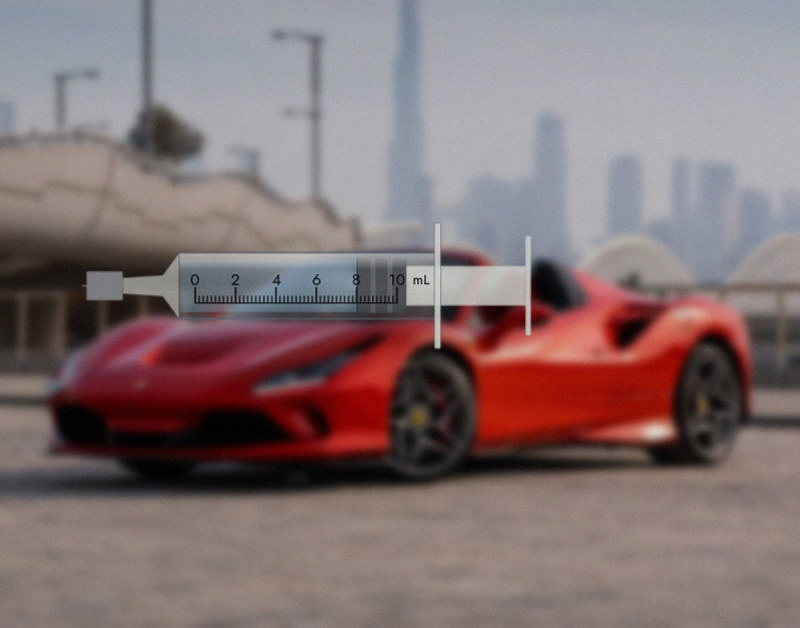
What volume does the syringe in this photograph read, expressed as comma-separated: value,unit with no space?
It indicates 8,mL
